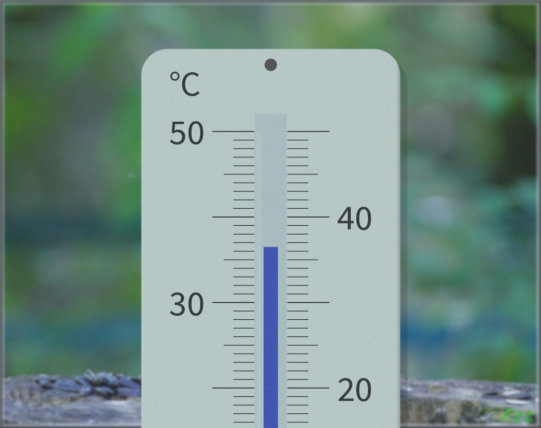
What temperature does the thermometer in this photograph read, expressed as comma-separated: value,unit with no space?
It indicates 36.5,°C
